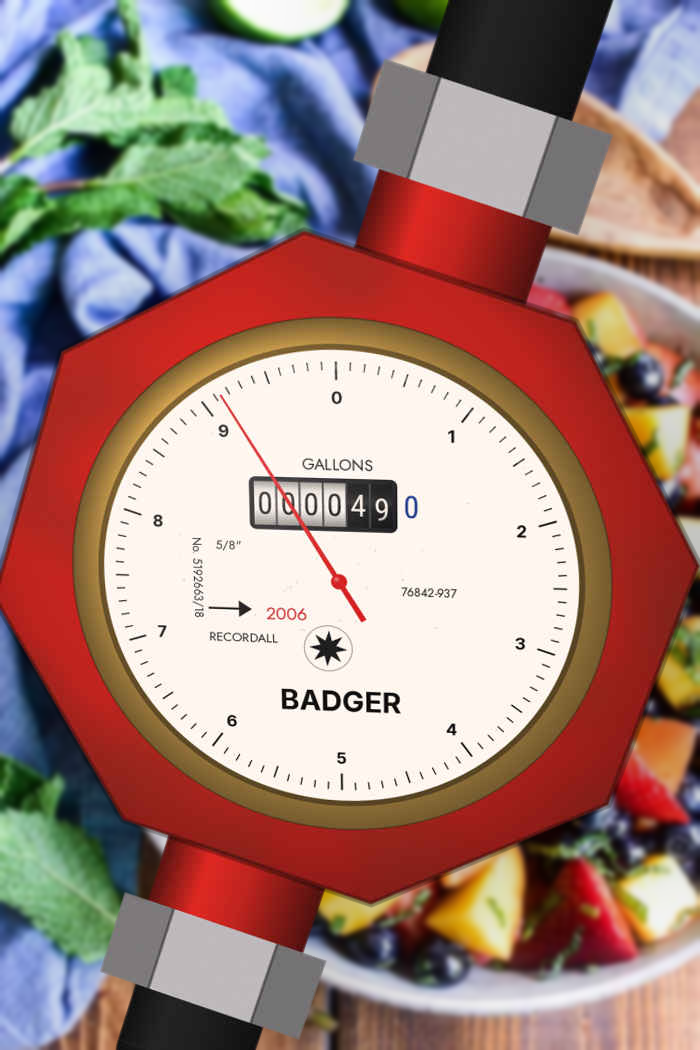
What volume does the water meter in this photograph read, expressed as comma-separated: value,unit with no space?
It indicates 489.1,gal
